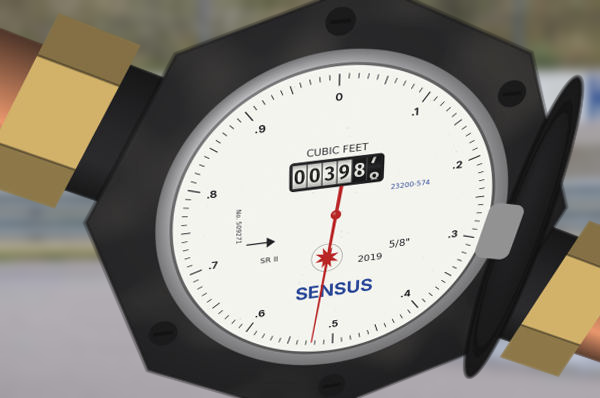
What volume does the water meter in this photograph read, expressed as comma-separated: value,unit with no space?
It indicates 3987.52,ft³
